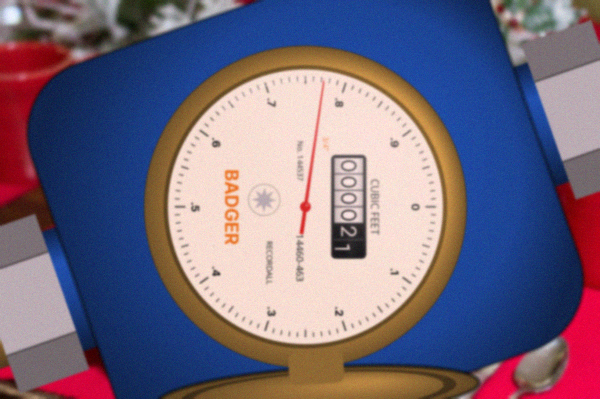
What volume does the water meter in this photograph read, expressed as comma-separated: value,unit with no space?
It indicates 20.77,ft³
